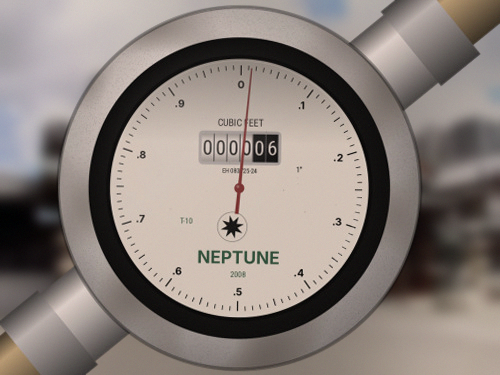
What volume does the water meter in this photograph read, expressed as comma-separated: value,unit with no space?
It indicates 6.01,ft³
